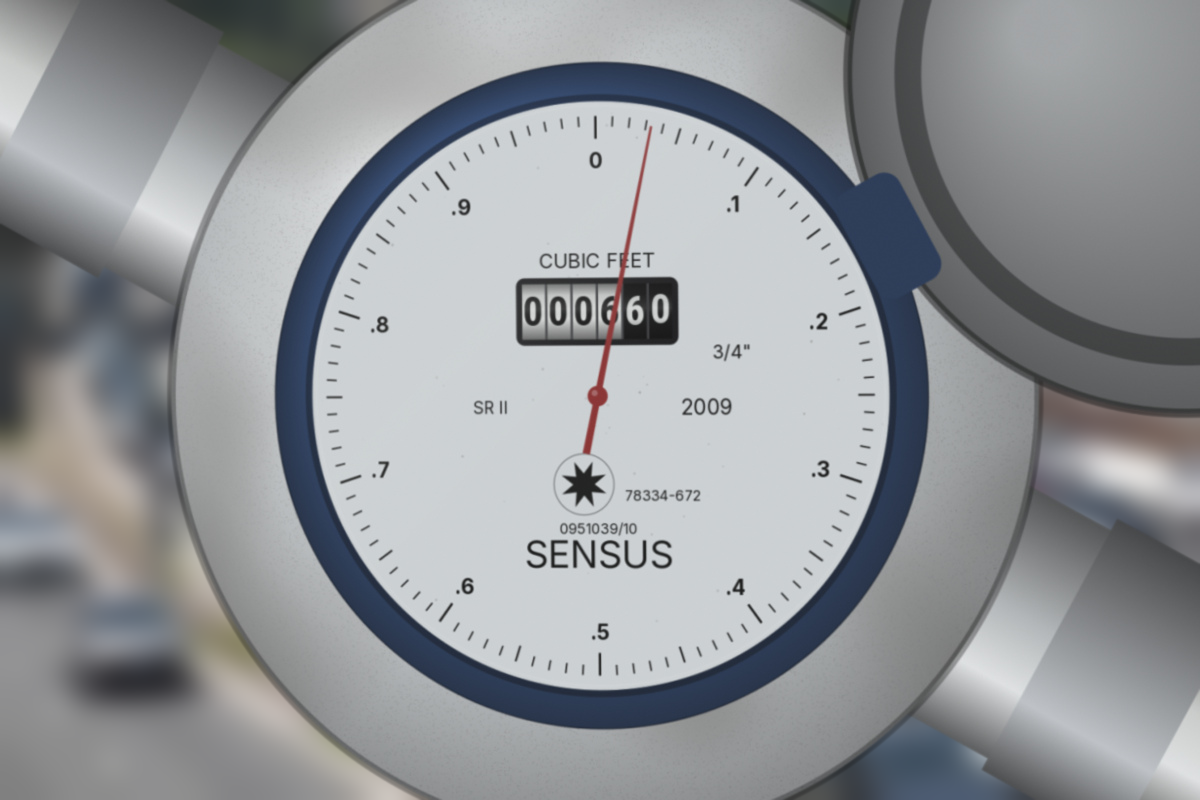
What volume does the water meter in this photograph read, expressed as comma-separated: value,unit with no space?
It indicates 660.03,ft³
